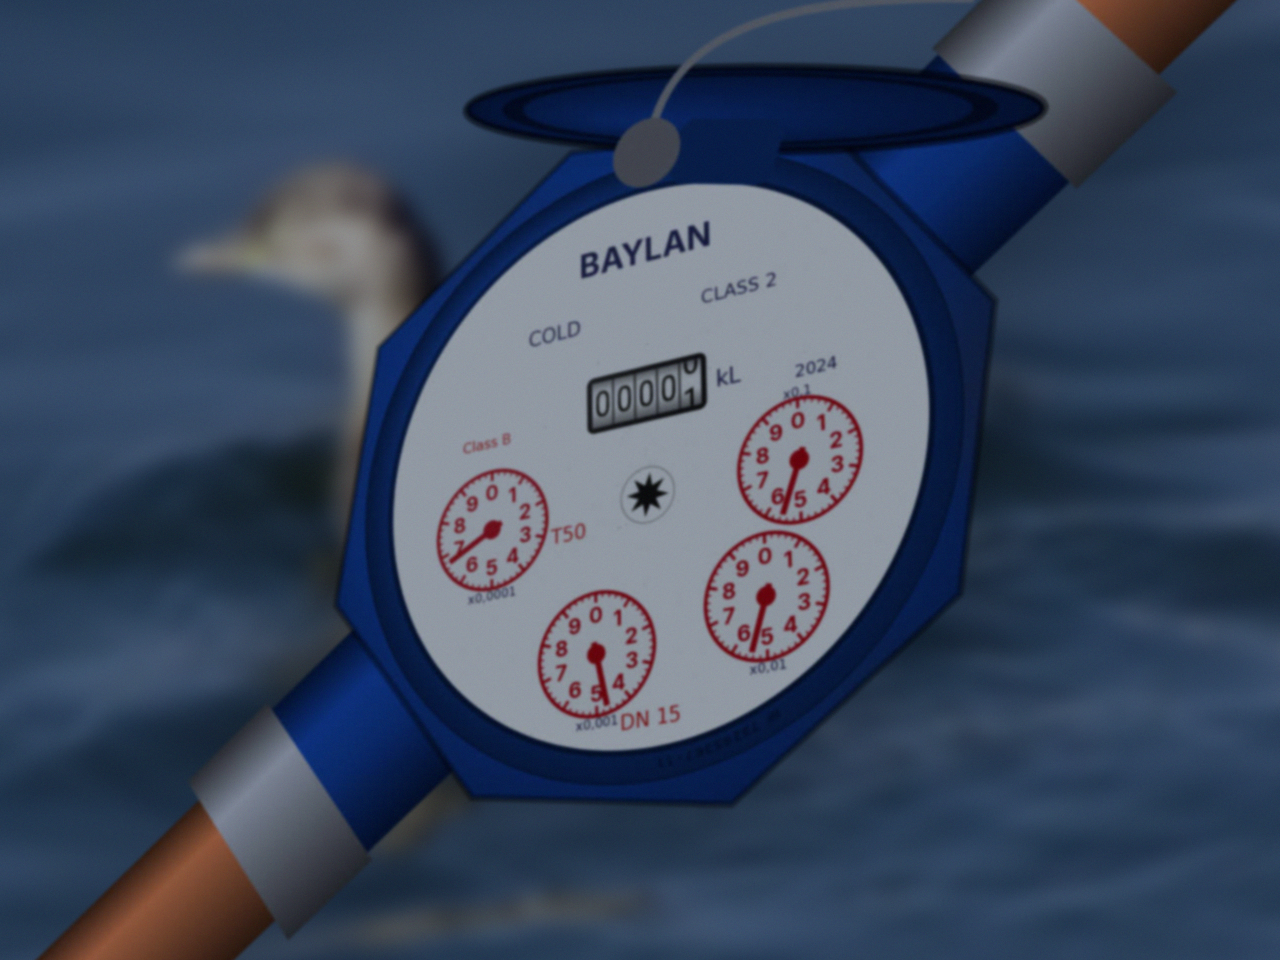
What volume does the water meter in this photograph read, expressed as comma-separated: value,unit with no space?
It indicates 0.5546,kL
